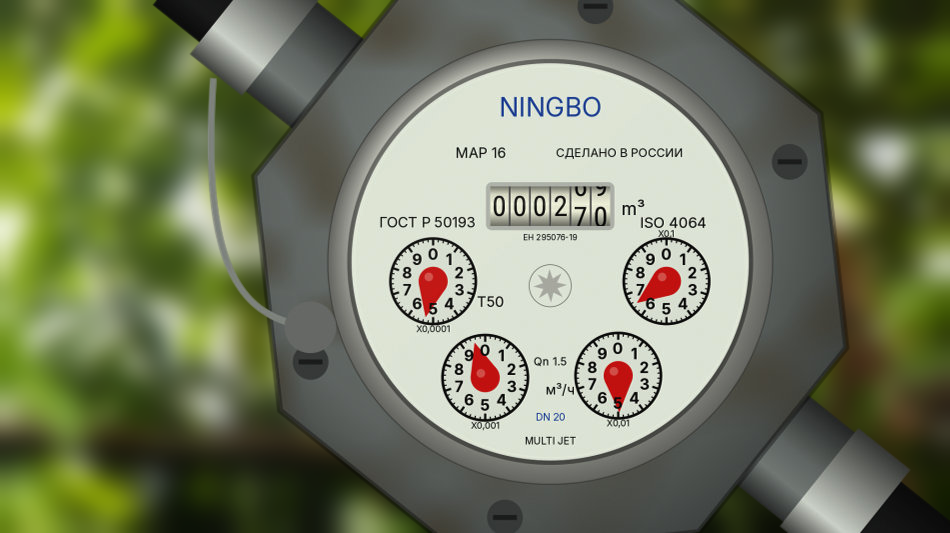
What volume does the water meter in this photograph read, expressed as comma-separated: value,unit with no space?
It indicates 269.6495,m³
